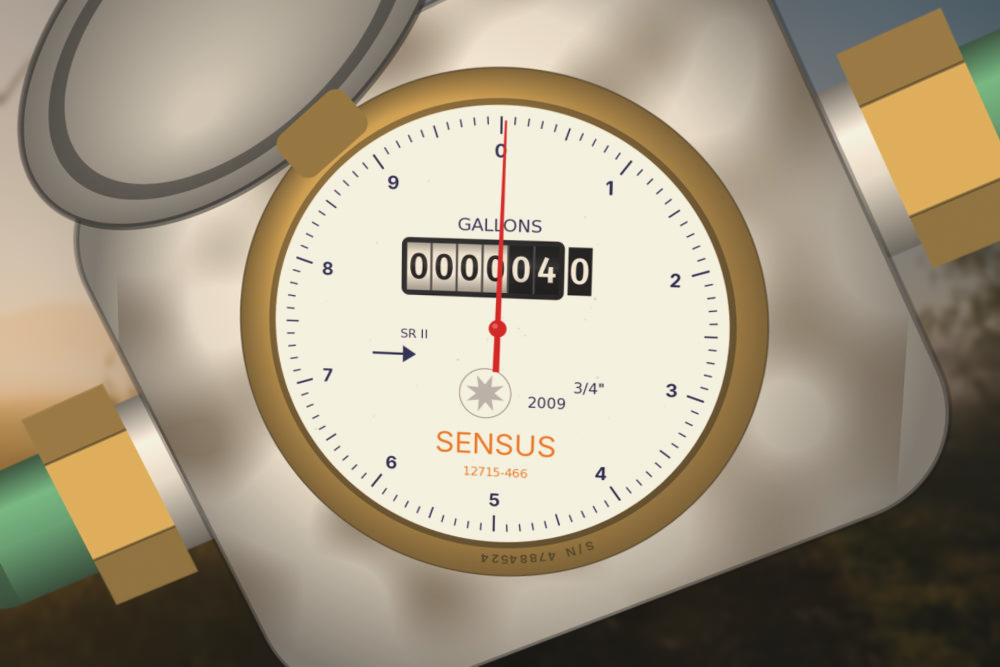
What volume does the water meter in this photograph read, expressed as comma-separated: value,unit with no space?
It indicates 40.0,gal
